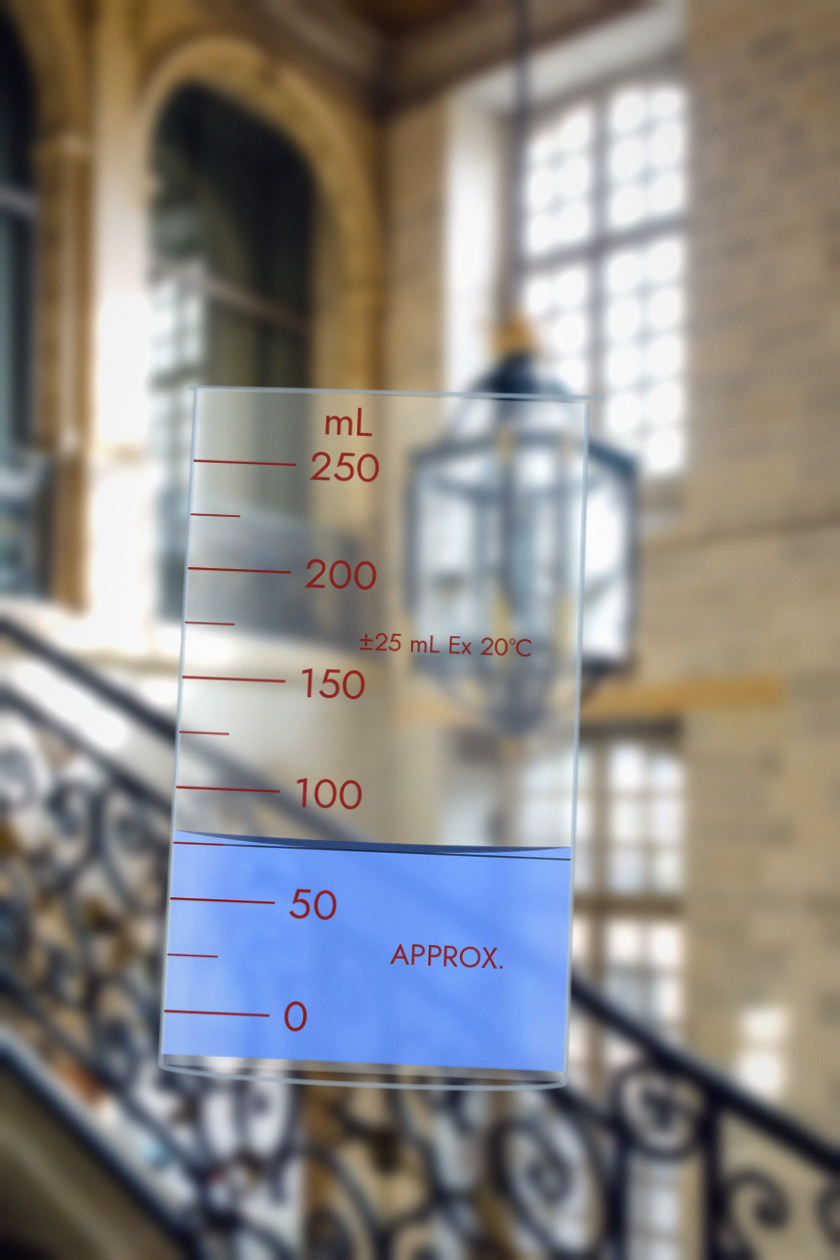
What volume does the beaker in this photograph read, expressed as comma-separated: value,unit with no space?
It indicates 75,mL
